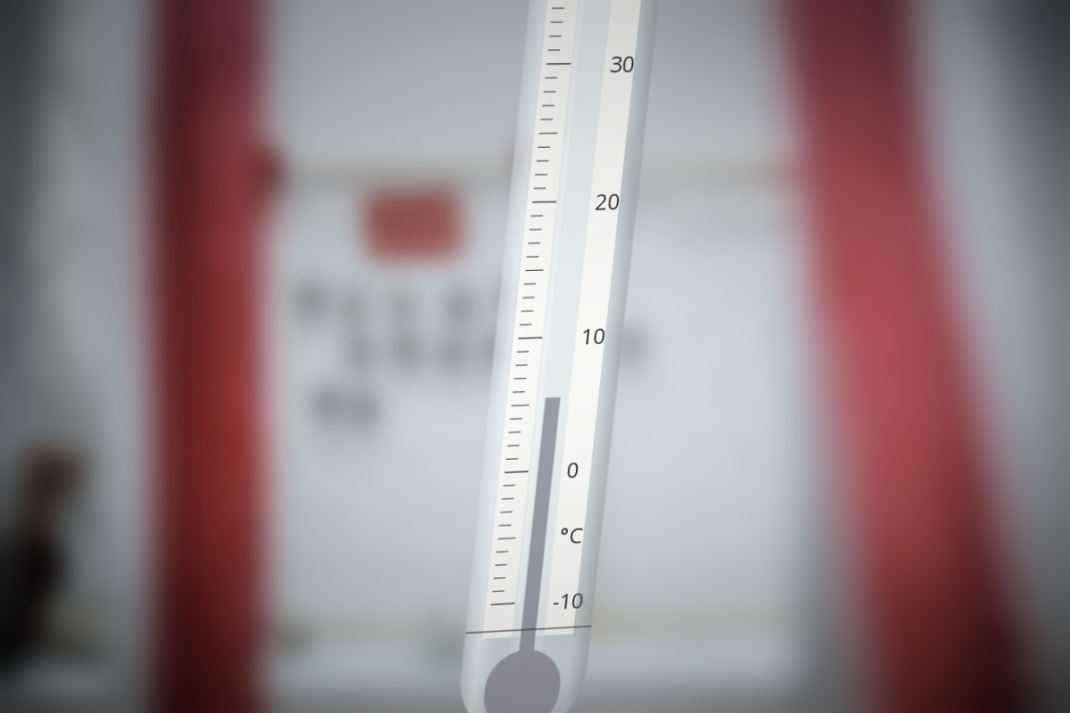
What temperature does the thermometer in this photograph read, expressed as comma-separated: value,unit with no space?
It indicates 5.5,°C
